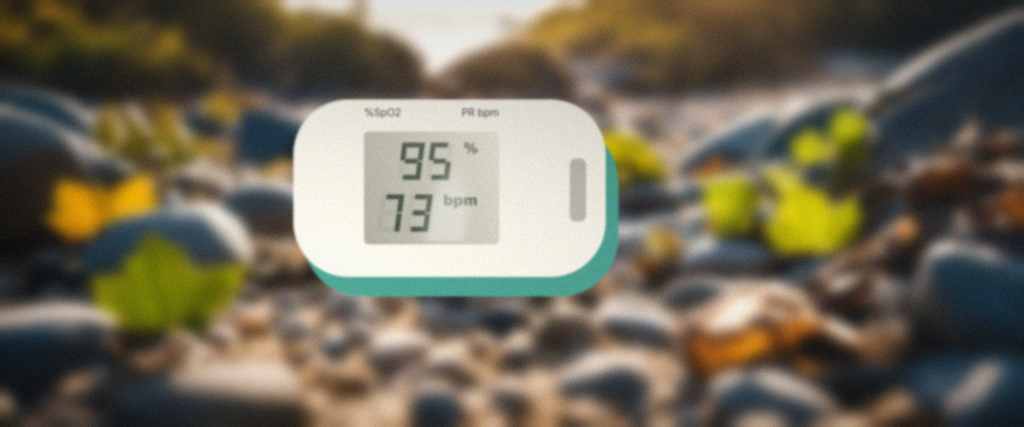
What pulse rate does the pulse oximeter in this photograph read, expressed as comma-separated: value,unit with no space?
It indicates 73,bpm
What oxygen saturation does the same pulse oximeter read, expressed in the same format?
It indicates 95,%
